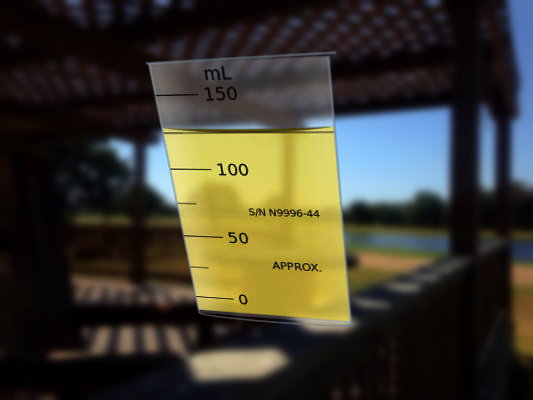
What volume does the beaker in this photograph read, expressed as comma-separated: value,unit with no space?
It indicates 125,mL
